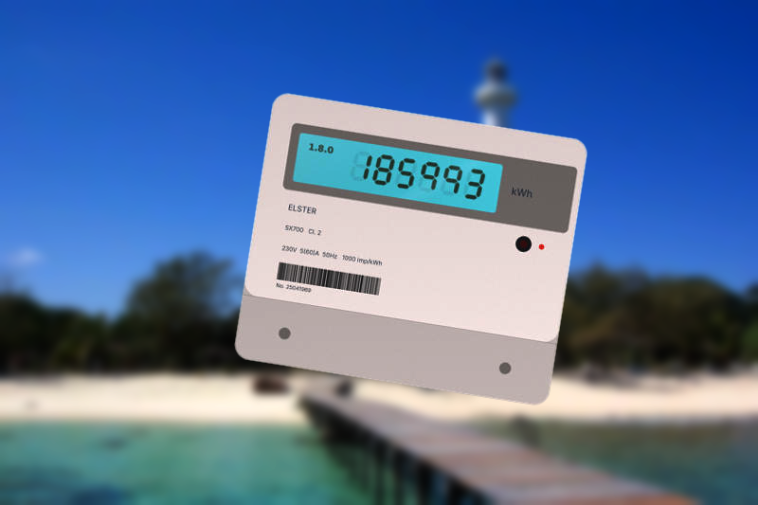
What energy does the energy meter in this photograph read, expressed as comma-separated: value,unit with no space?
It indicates 185993,kWh
